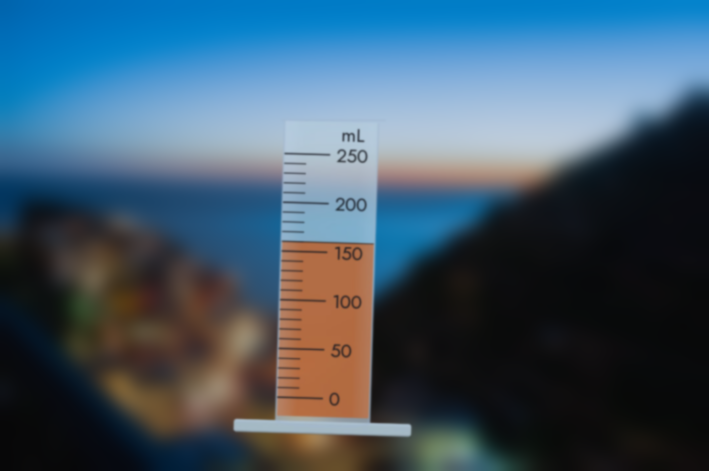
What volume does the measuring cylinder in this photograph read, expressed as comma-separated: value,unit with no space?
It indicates 160,mL
